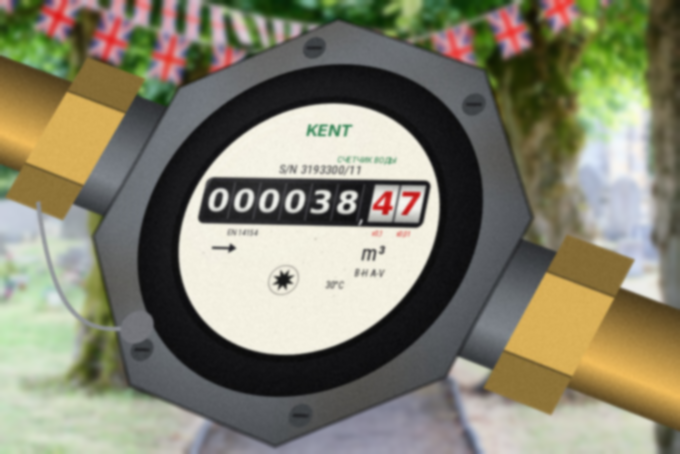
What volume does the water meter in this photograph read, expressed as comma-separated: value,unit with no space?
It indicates 38.47,m³
